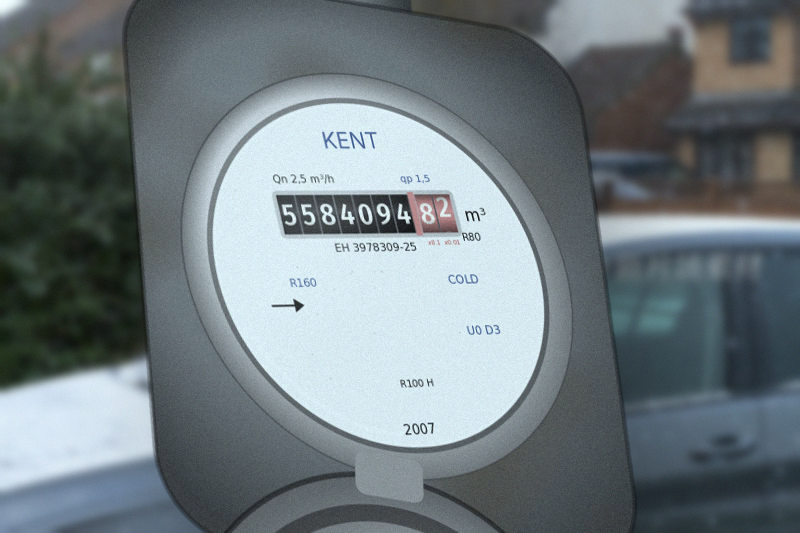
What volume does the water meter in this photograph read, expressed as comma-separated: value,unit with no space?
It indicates 5584094.82,m³
